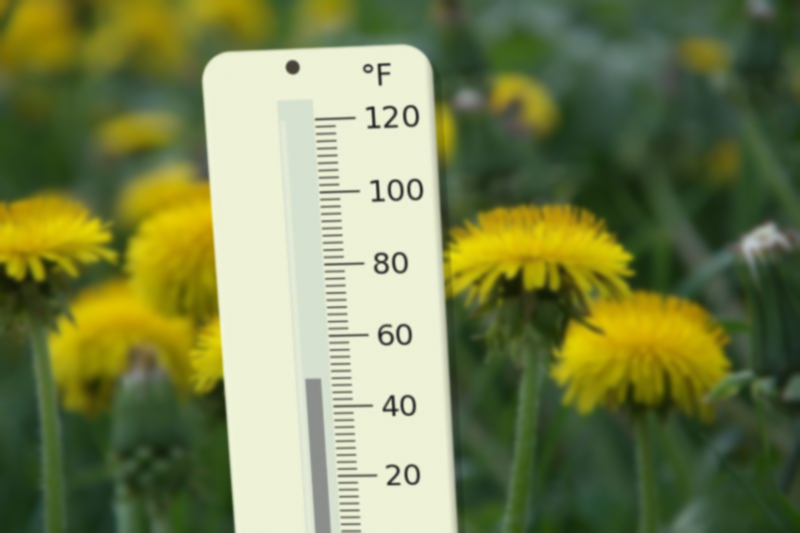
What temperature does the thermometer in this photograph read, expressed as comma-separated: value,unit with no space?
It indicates 48,°F
